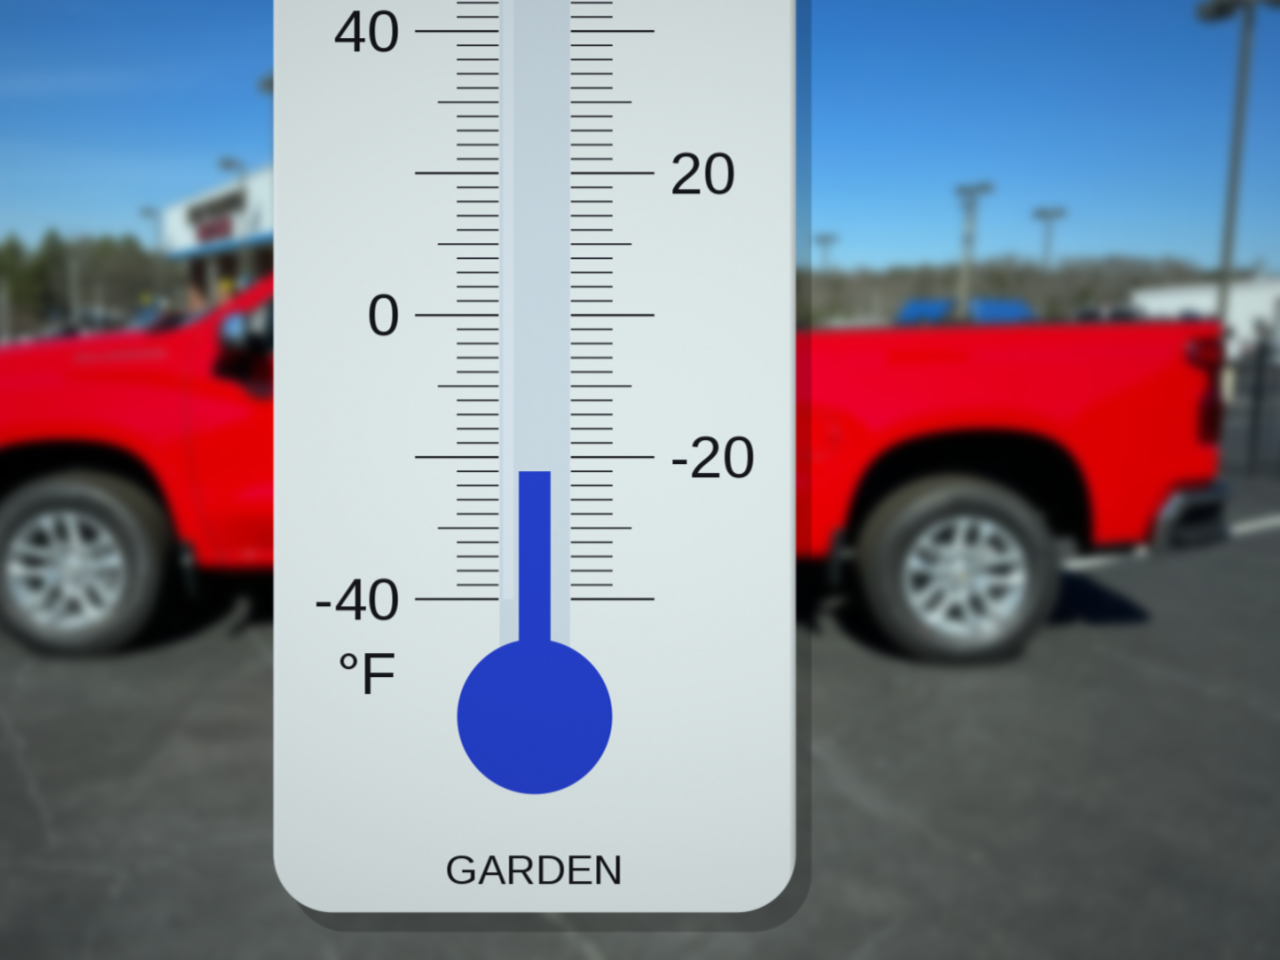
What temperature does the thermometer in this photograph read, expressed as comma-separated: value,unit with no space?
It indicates -22,°F
